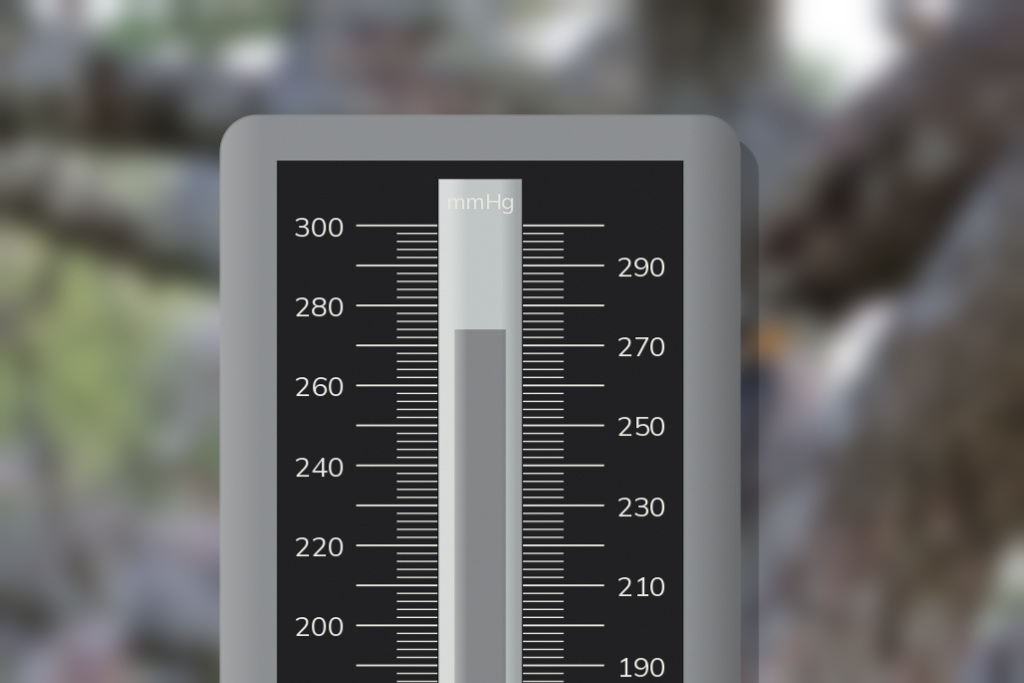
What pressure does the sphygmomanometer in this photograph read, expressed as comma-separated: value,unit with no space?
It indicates 274,mmHg
